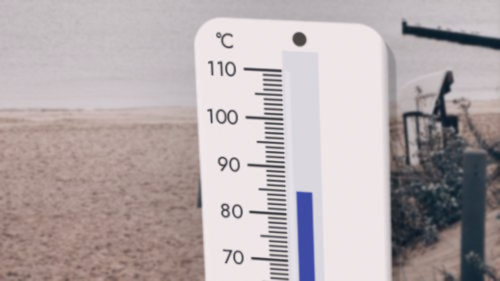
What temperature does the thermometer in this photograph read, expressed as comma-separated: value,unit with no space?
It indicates 85,°C
